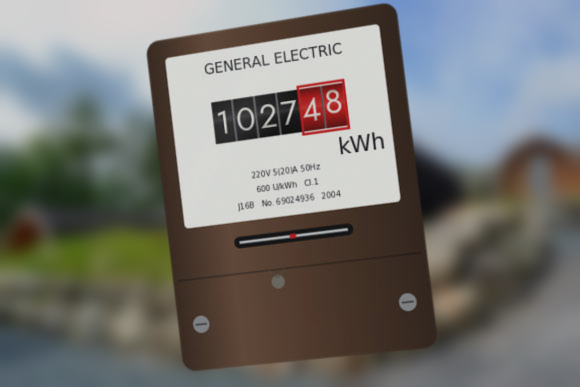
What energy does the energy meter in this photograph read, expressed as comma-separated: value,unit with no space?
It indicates 1027.48,kWh
